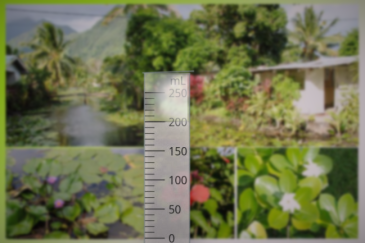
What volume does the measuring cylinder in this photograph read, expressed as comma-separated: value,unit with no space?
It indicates 200,mL
